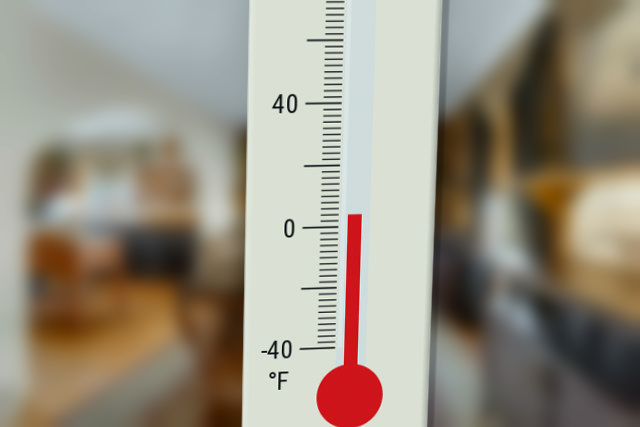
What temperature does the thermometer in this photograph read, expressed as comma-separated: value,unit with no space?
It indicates 4,°F
